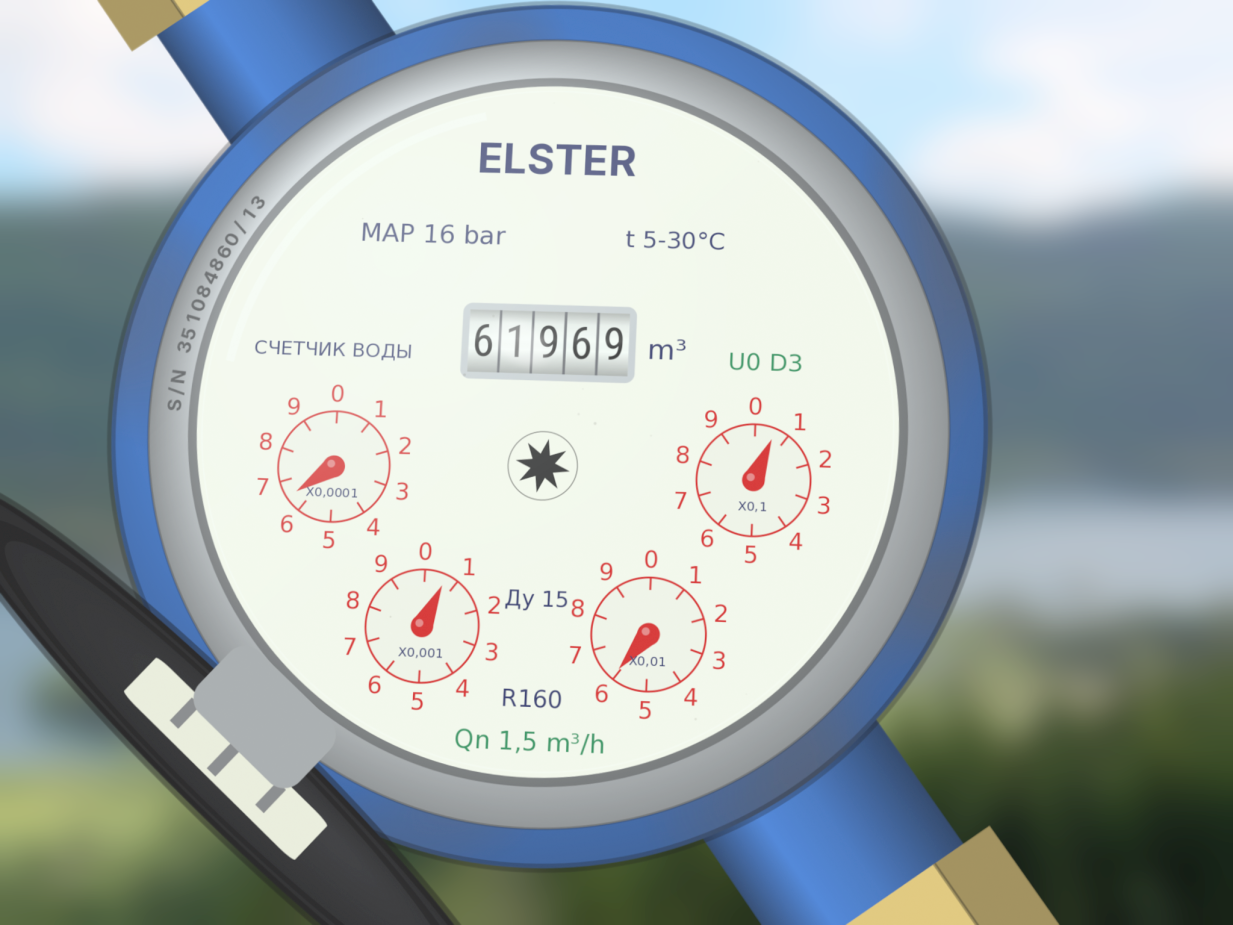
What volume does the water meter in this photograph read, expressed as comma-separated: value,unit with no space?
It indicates 61969.0606,m³
